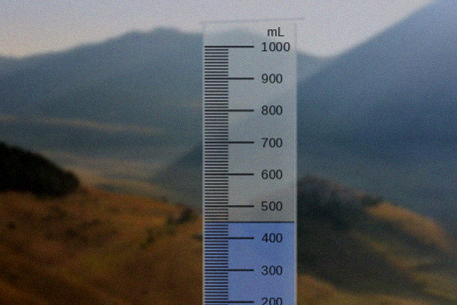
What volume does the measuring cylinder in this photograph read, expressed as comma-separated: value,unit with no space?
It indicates 450,mL
